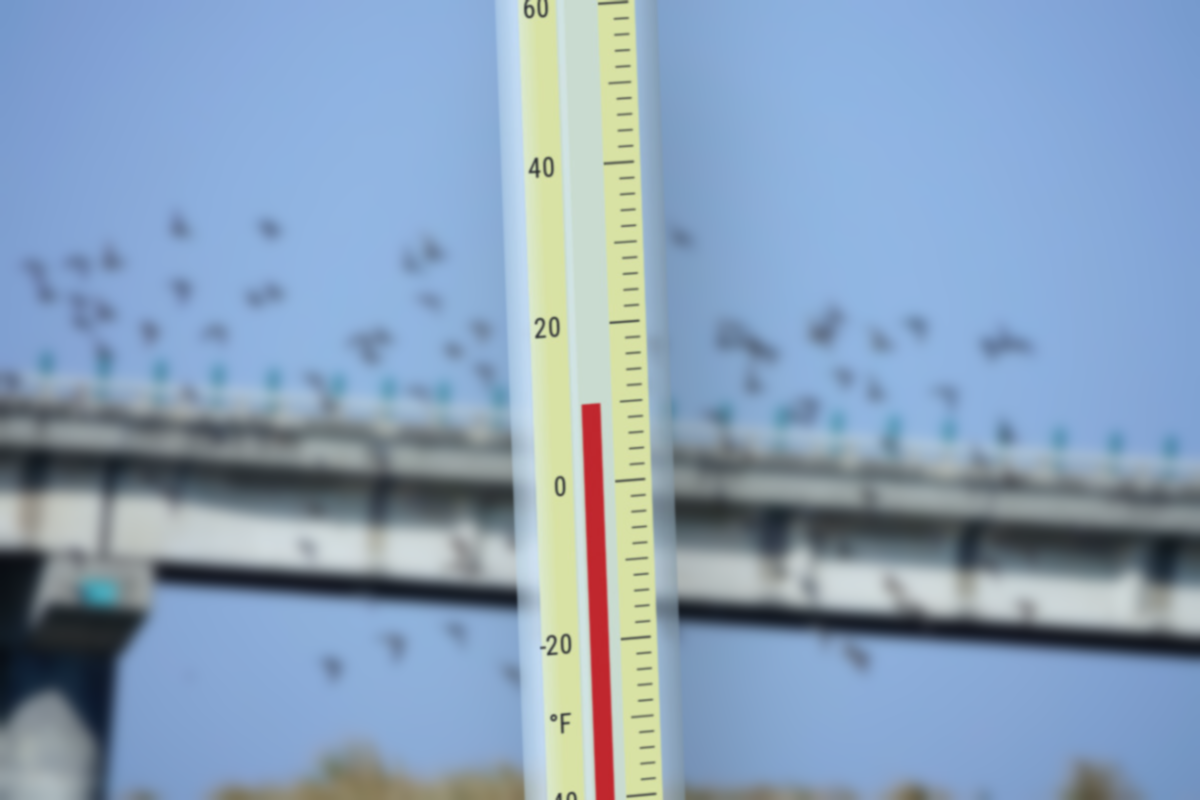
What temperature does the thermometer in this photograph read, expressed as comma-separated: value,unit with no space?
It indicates 10,°F
